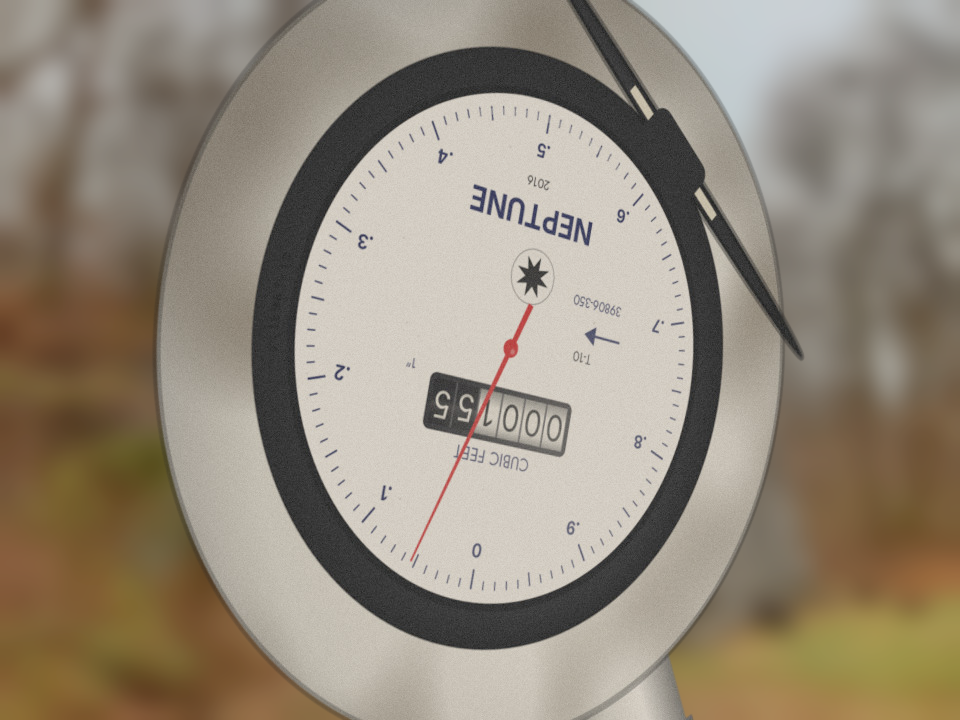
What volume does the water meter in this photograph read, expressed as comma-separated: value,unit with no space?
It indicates 155.05,ft³
